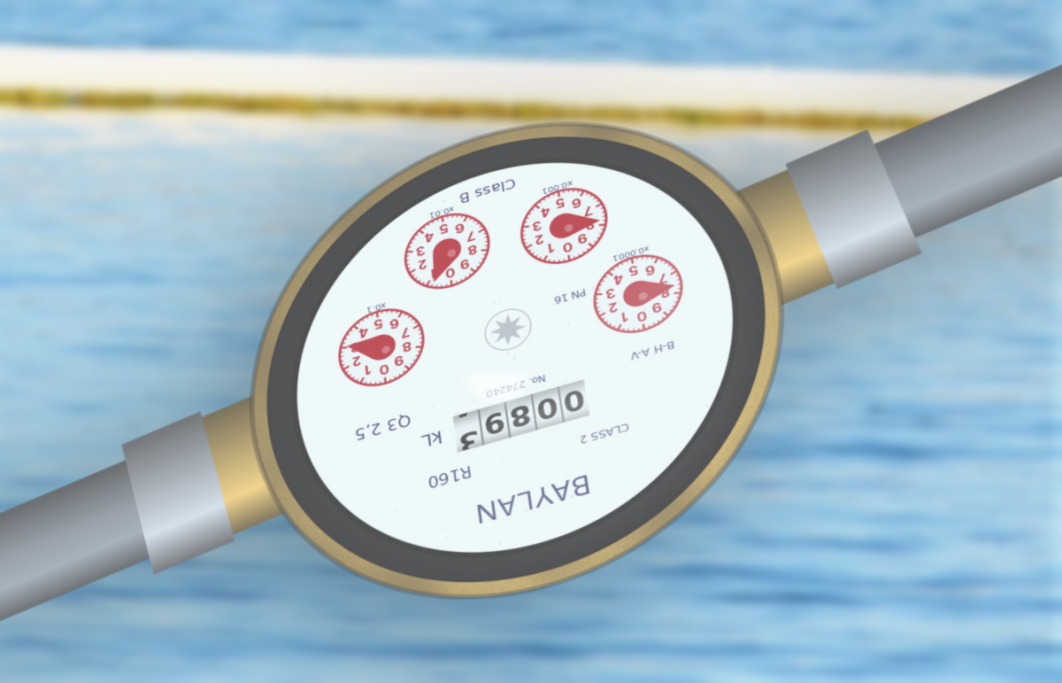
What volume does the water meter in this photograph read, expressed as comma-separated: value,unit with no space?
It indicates 893.3077,kL
